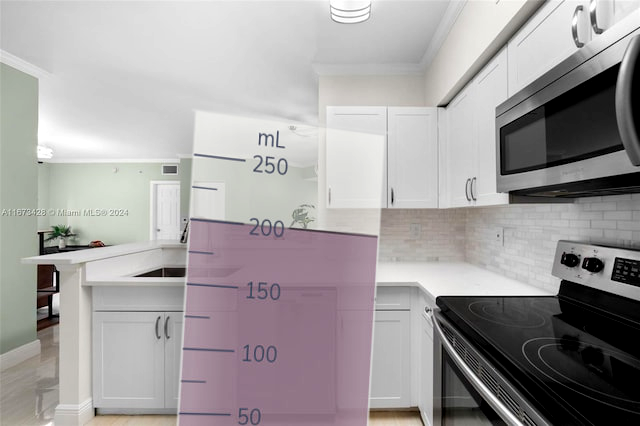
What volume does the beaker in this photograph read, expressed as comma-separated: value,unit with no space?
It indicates 200,mL
